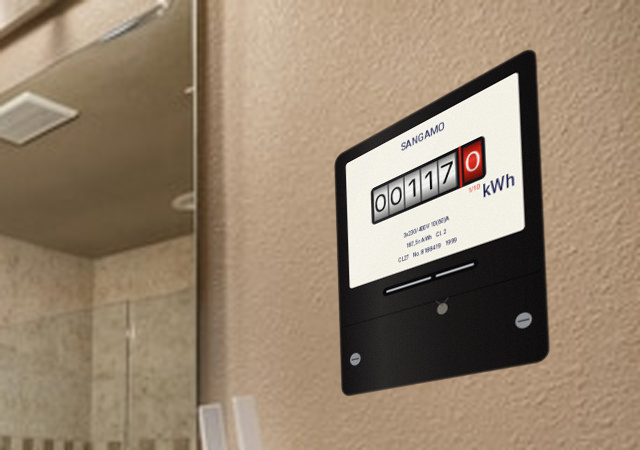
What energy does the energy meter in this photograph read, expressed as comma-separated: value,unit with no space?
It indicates 117.0,kWh
